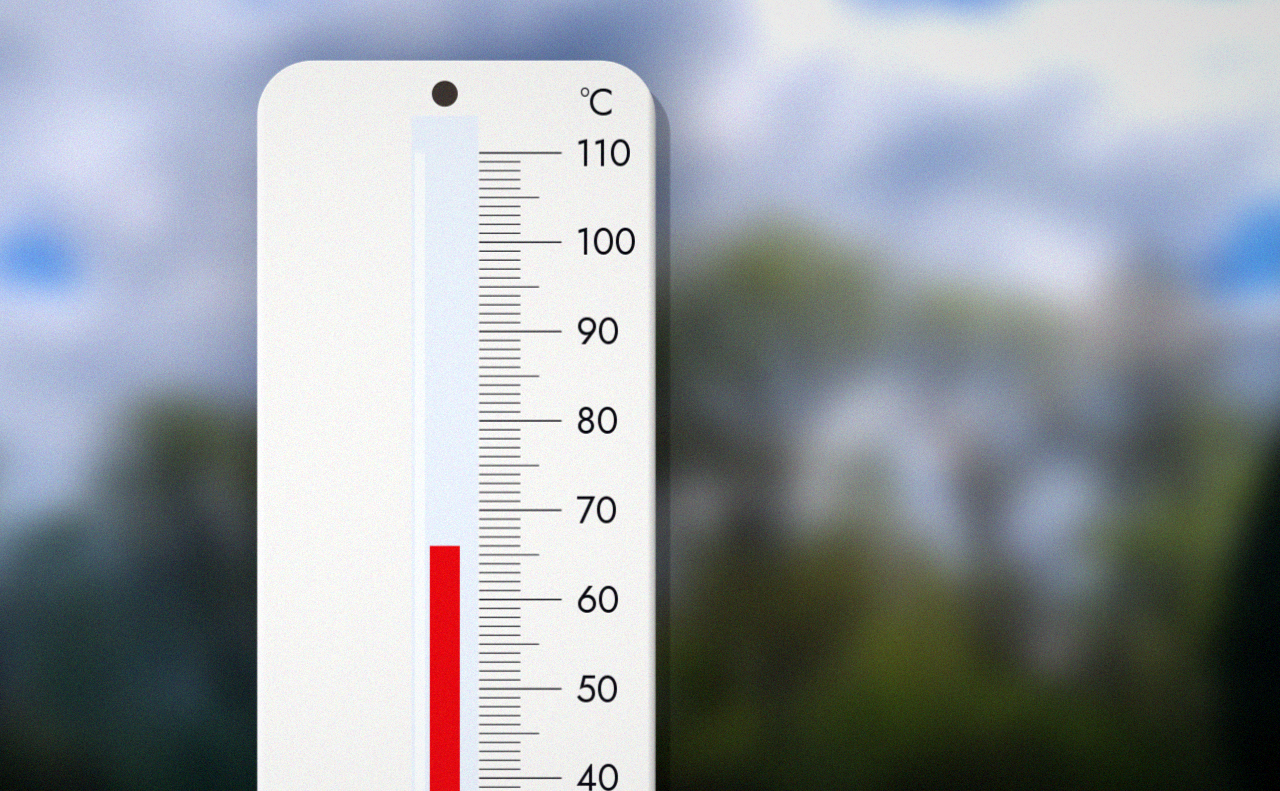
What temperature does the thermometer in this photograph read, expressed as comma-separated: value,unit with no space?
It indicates 66,°C
